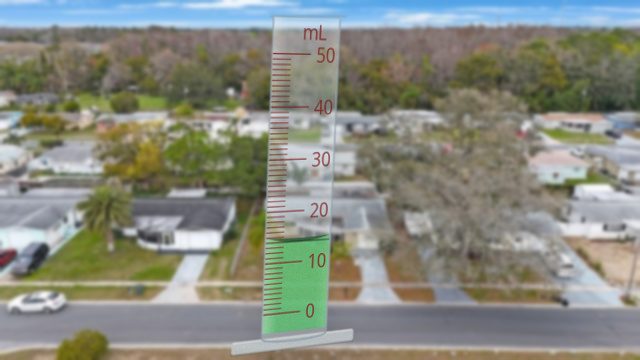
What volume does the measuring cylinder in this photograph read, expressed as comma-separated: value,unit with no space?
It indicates 14,mL
